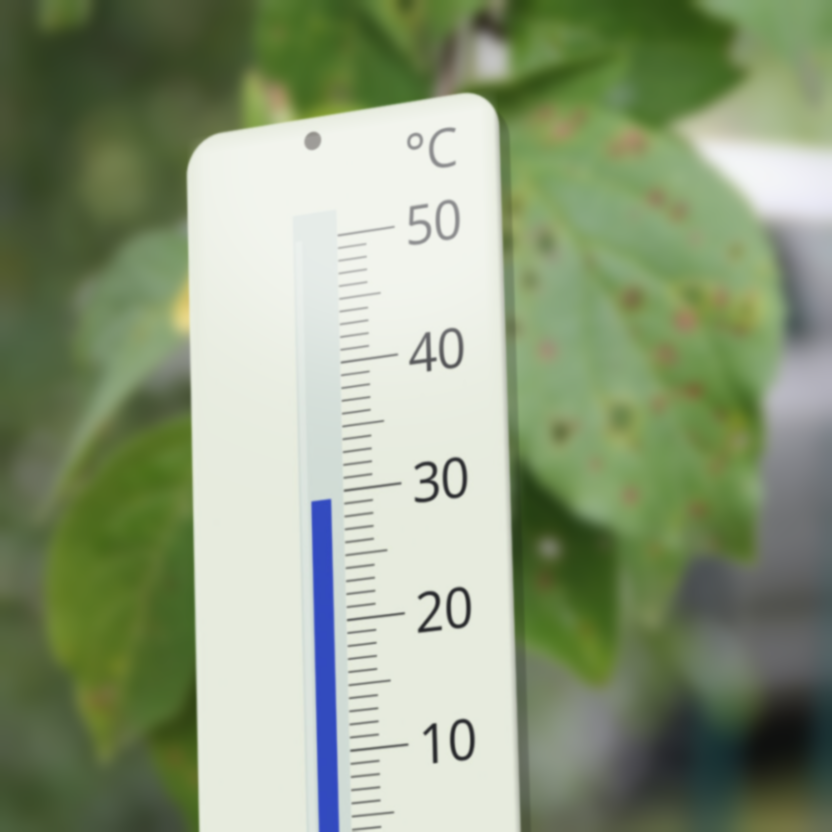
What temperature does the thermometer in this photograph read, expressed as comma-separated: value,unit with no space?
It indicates 29.5,°C
